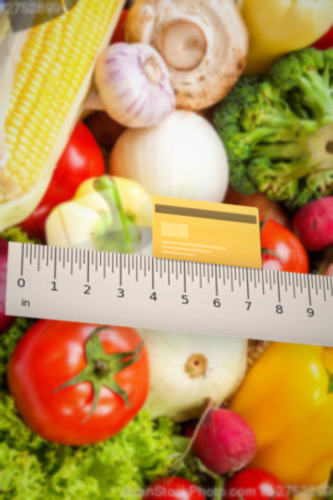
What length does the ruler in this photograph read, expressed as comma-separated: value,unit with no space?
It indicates 3.5,in
